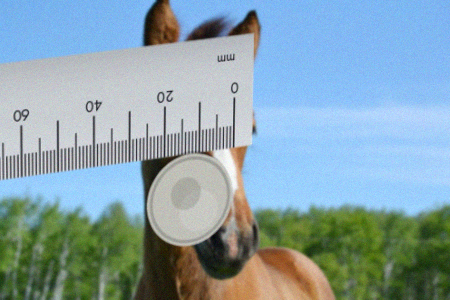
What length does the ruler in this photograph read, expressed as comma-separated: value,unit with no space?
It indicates 25,mm
